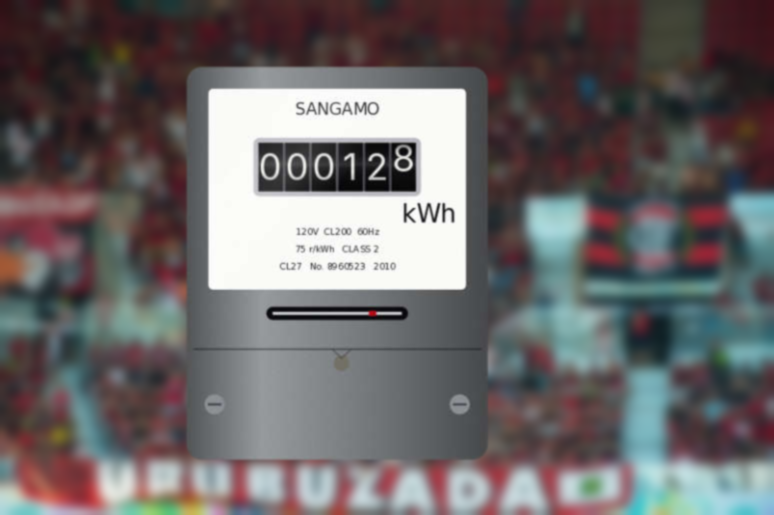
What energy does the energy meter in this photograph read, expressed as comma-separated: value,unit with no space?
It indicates 128,kWh
